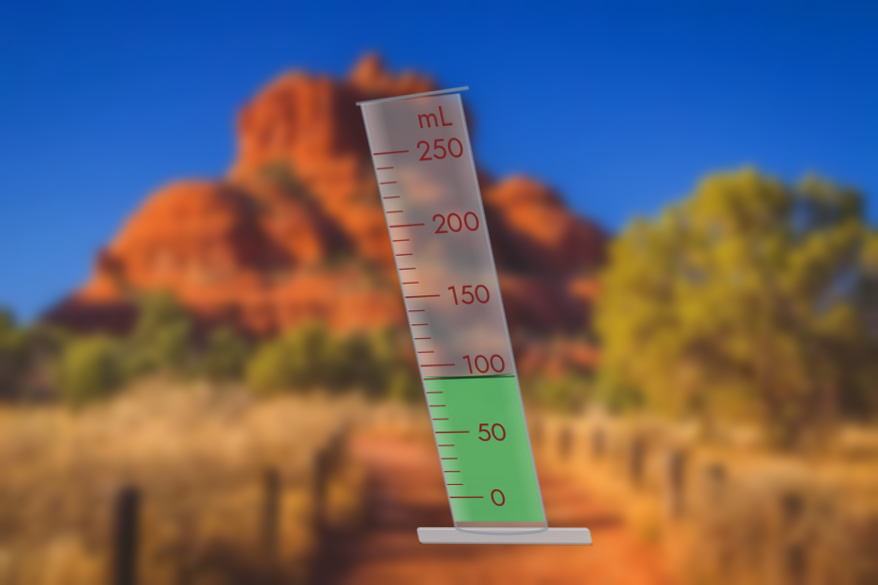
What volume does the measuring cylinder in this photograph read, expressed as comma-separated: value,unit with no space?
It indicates 90,mL
